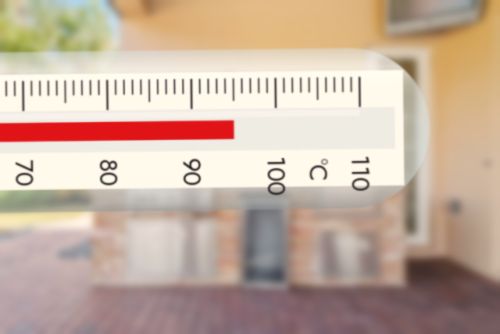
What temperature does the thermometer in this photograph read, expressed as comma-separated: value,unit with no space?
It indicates 95,°C
